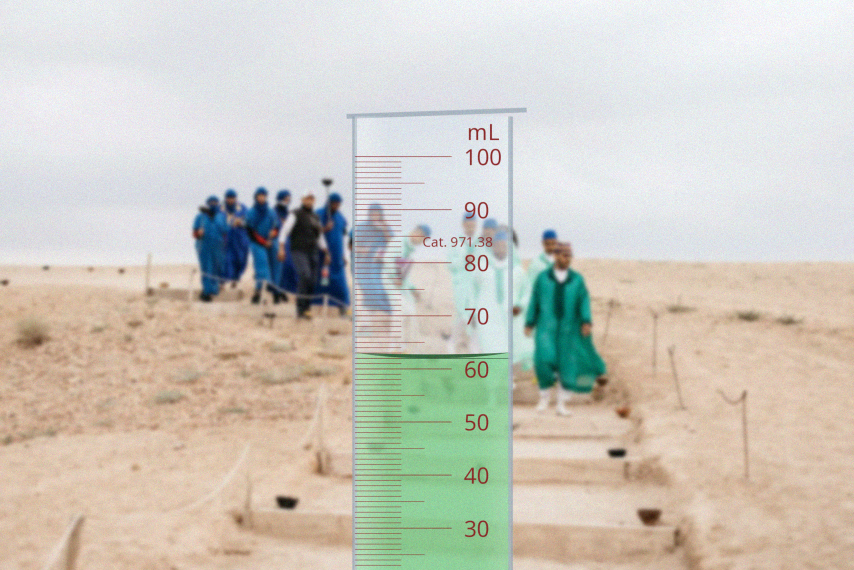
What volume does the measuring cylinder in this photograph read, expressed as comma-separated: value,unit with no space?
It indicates 62,mL
